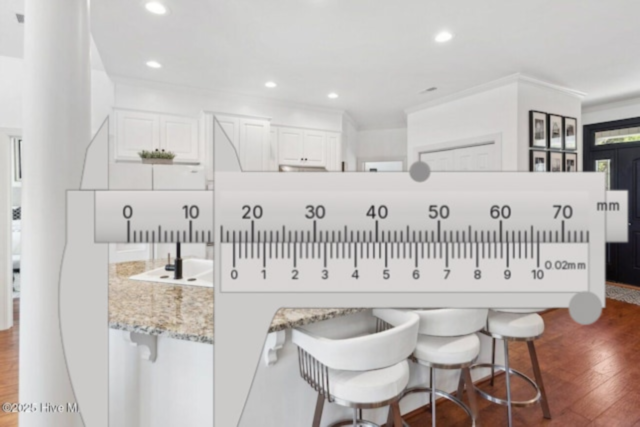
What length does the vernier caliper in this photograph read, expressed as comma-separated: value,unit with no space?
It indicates 17.0,mm
